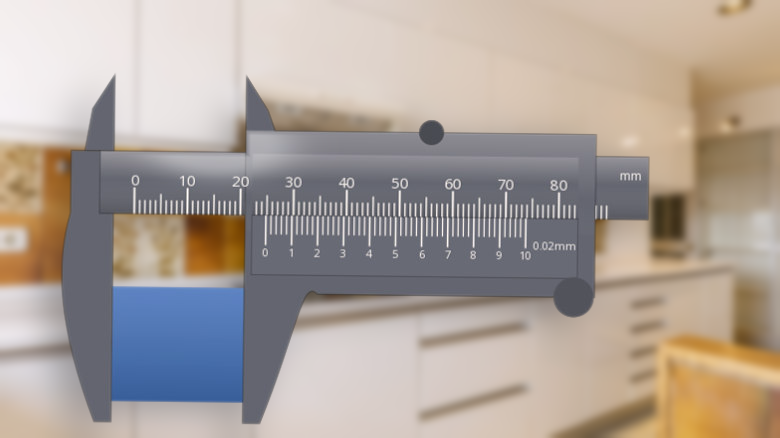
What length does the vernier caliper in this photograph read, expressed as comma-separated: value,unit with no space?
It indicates 24.8,mm
